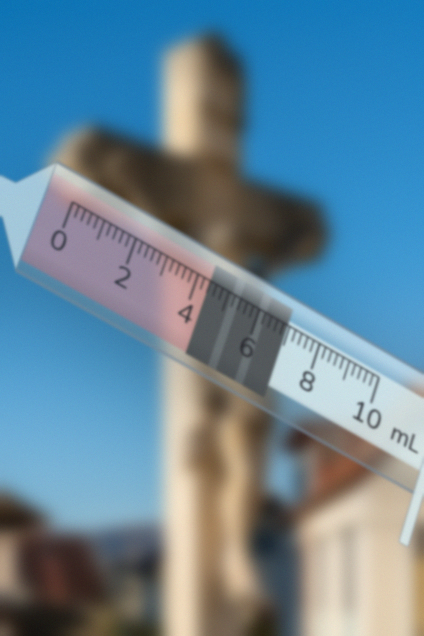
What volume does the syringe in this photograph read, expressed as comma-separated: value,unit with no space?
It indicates 4.4,mL
